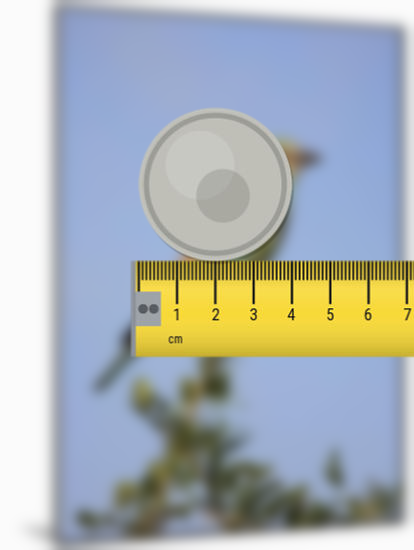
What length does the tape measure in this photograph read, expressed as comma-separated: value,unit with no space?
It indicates 4,cm
